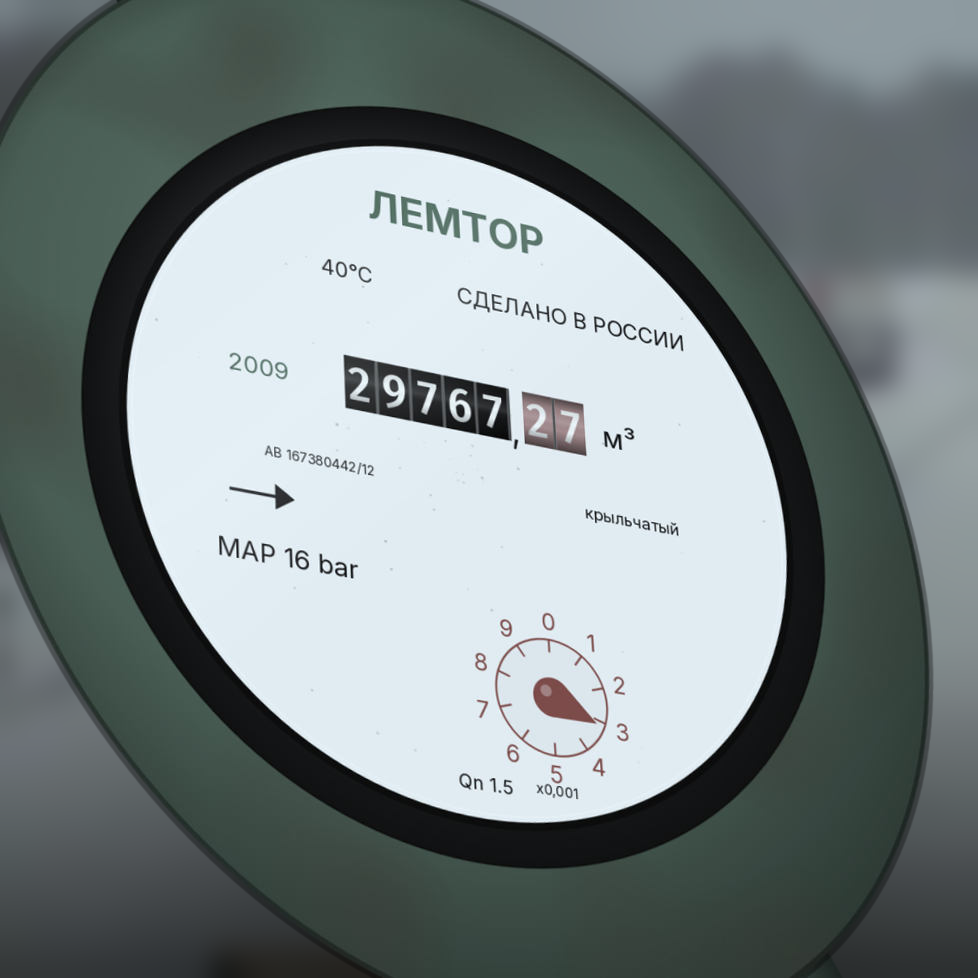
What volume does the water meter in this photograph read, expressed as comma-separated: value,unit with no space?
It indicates 29767.273,m³
